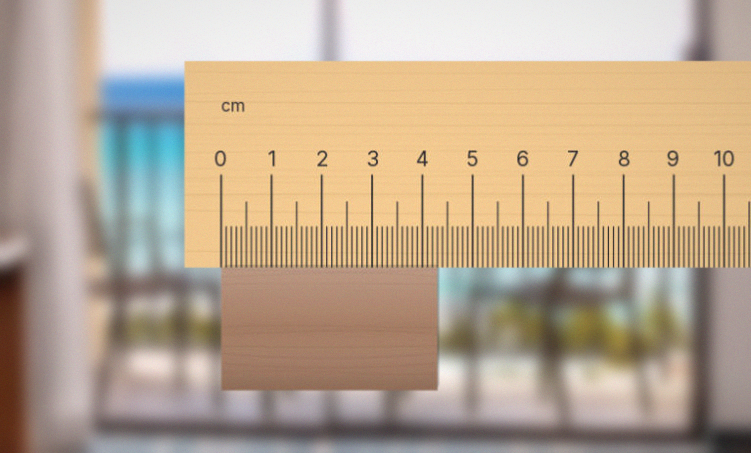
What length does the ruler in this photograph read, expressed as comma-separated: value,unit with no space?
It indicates 4.3,cm
